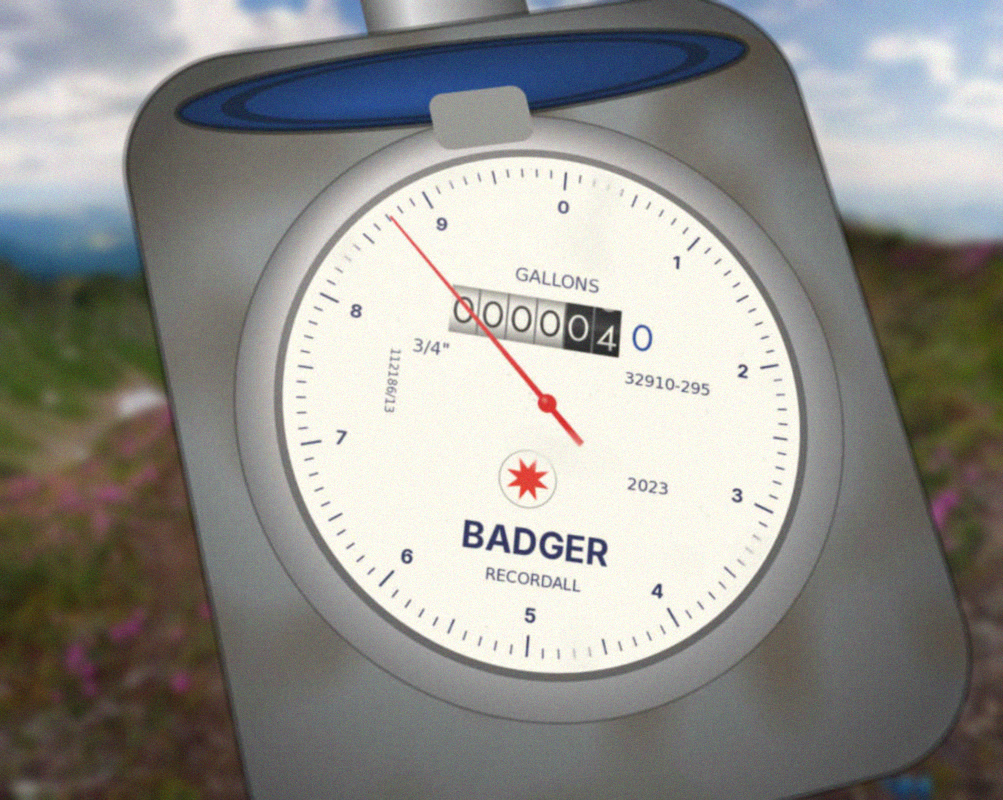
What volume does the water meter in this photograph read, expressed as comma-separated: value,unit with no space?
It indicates 38.7,gal
